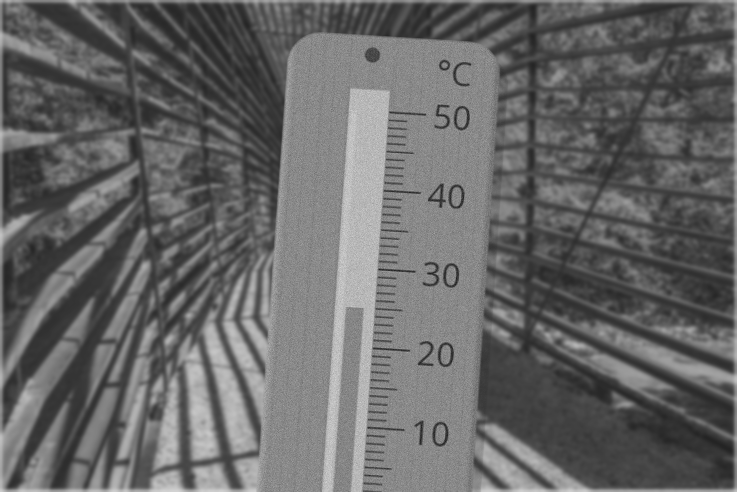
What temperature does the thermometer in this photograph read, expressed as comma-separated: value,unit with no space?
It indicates 25,°C
